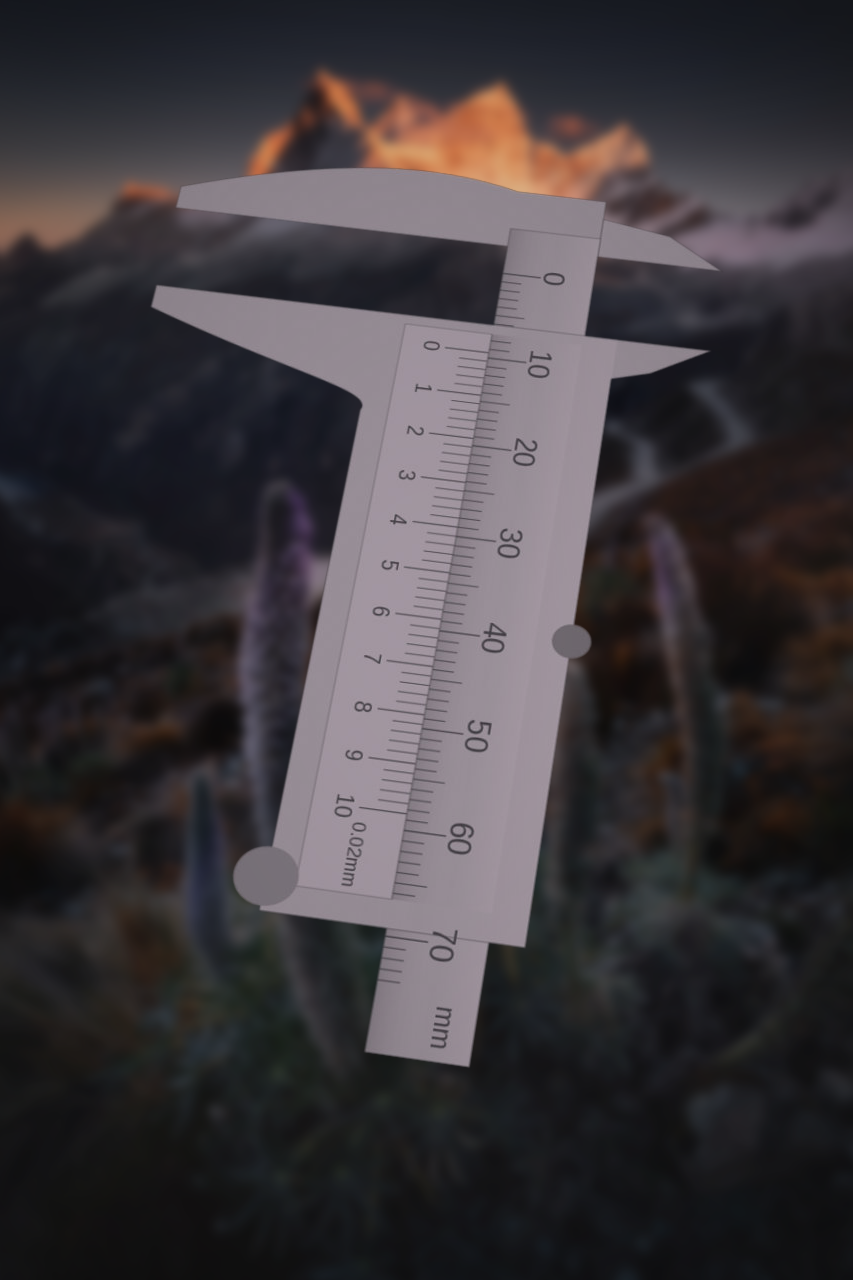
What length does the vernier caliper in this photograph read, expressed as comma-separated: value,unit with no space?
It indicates 9.4,mm
